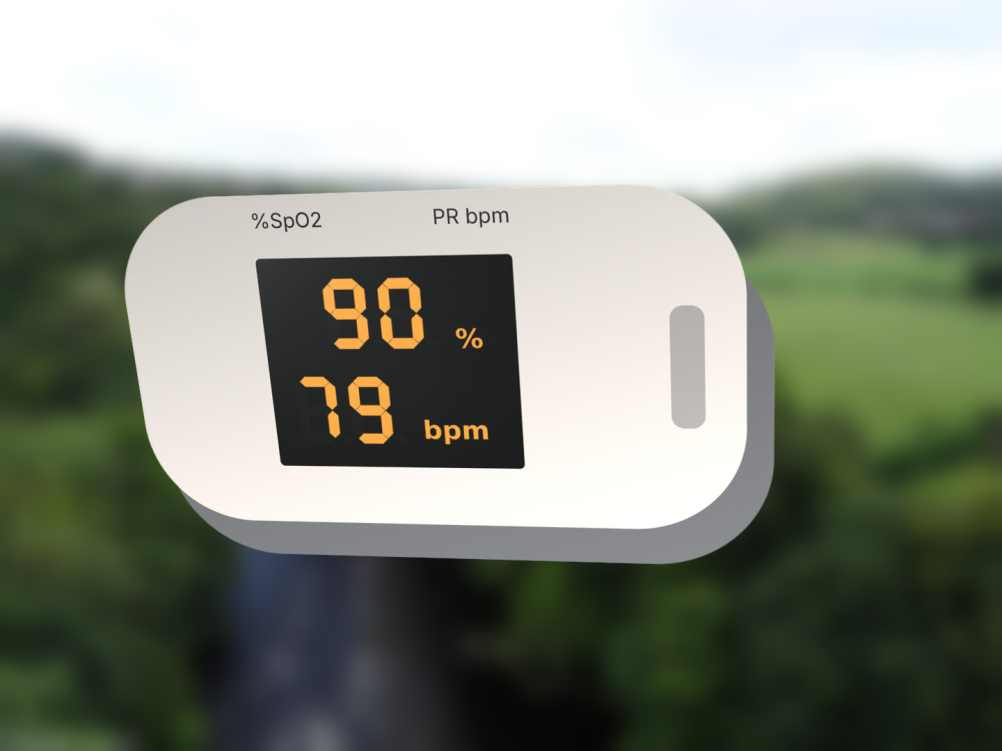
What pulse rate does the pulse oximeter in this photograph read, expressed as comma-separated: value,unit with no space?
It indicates 79,bpm
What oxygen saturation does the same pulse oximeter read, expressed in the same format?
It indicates 90,%
